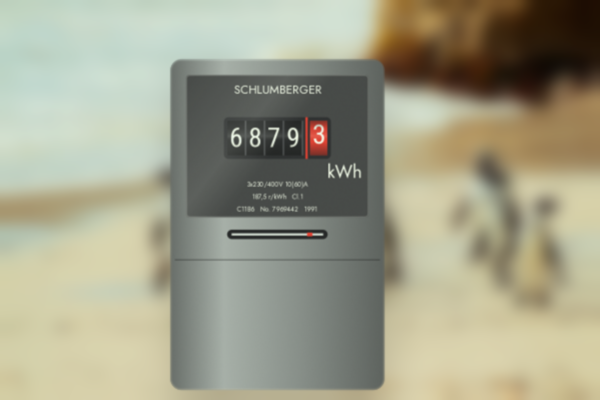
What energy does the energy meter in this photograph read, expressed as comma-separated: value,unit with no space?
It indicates 6879.3,kWh
